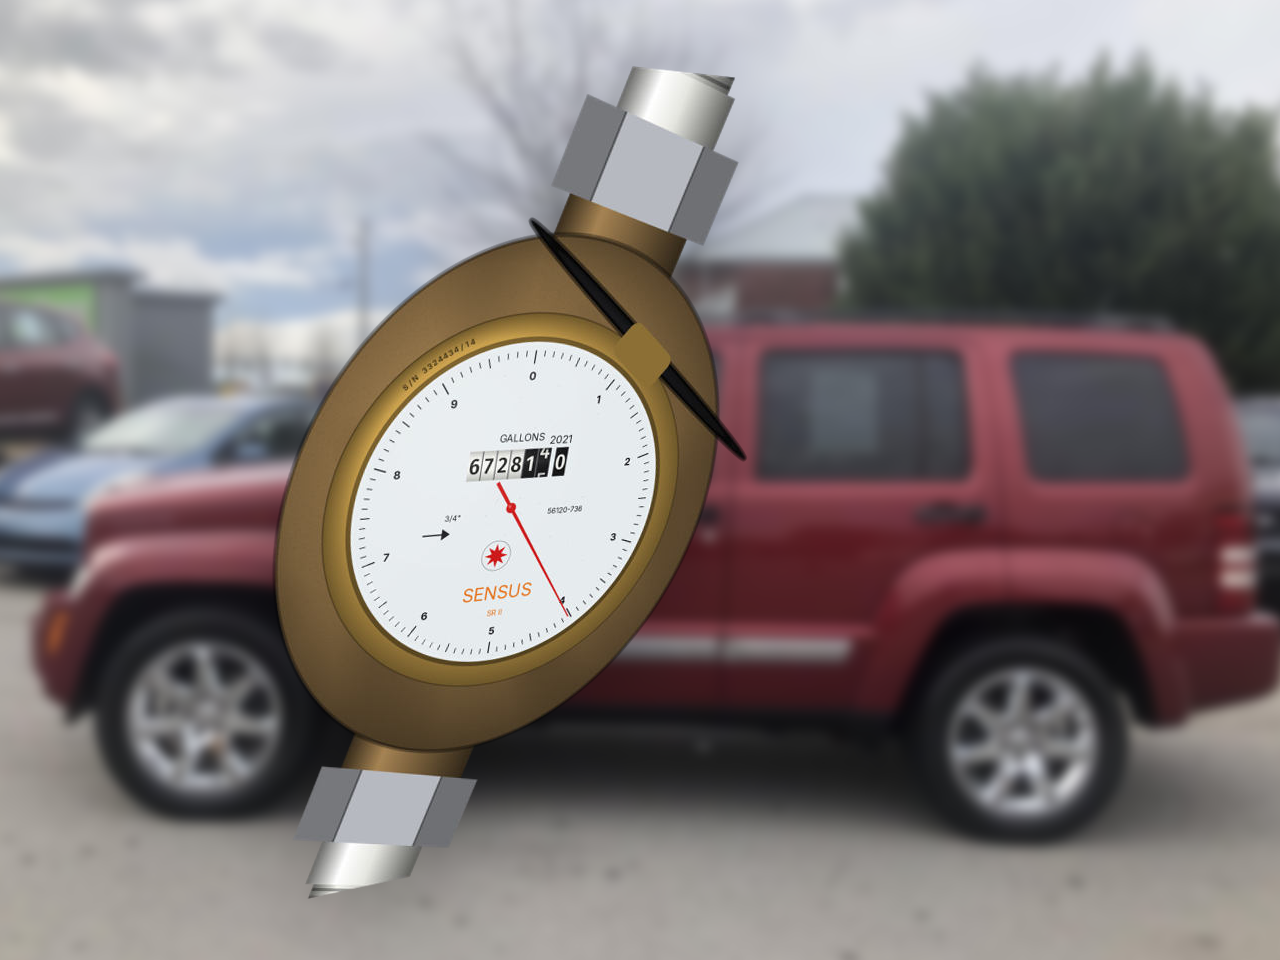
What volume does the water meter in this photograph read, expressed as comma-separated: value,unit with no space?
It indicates 6728144.0,gal
